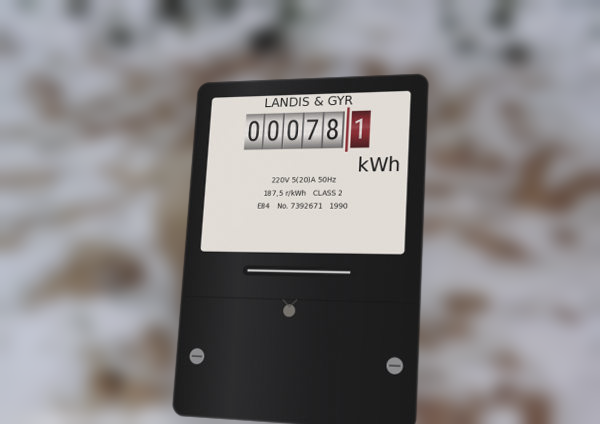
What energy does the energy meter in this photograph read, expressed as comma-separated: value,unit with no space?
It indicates 78.1,kWh
